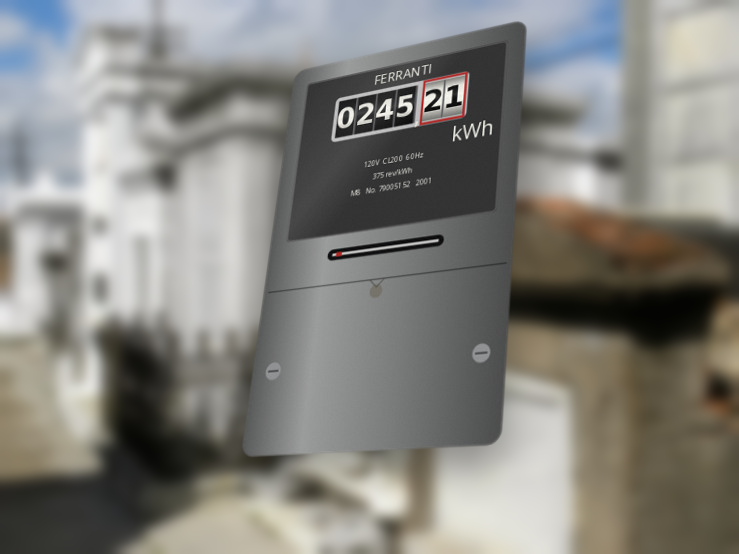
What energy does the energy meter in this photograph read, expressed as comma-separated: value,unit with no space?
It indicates 245.21,kWh
